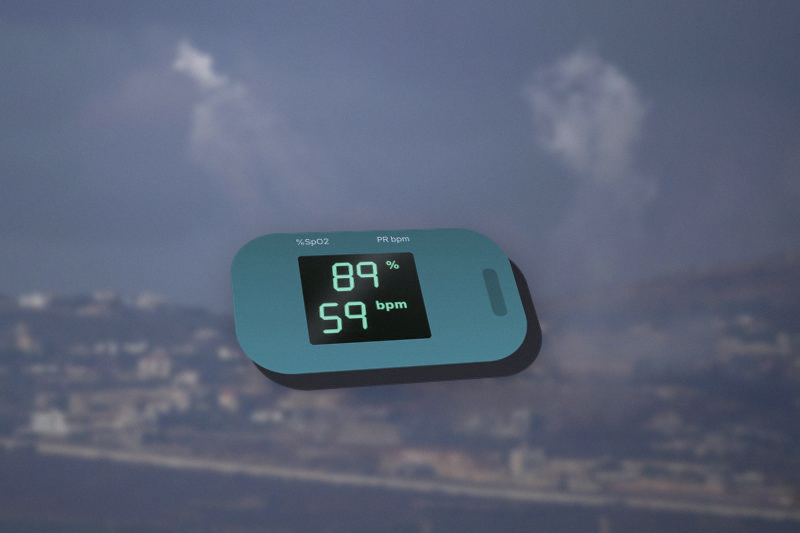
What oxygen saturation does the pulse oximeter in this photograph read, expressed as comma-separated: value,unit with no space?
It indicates 89,%
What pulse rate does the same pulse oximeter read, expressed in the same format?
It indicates 59,bpm
